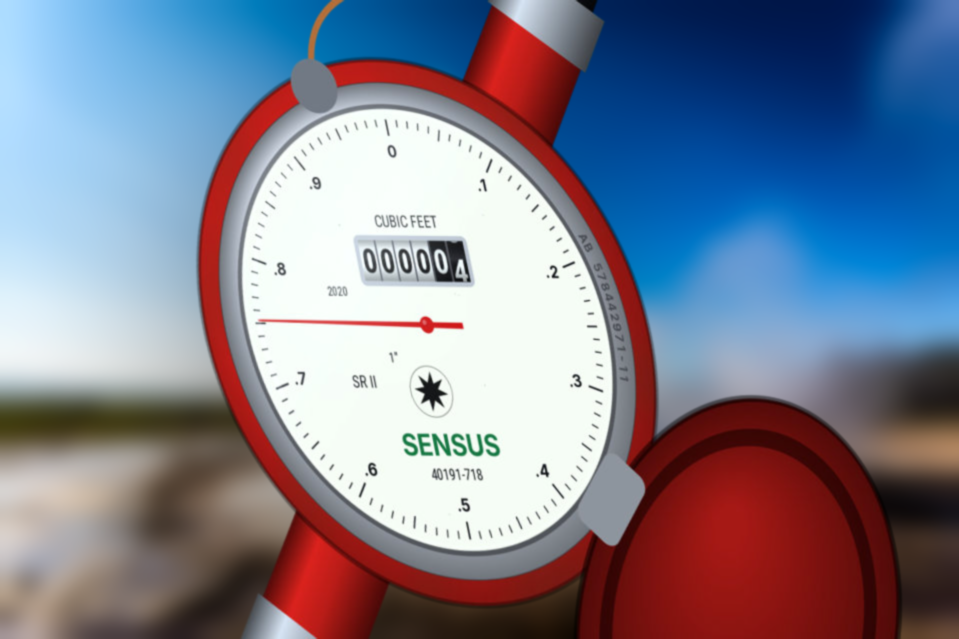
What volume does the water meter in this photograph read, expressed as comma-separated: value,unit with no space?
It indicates 3.75,ft³
